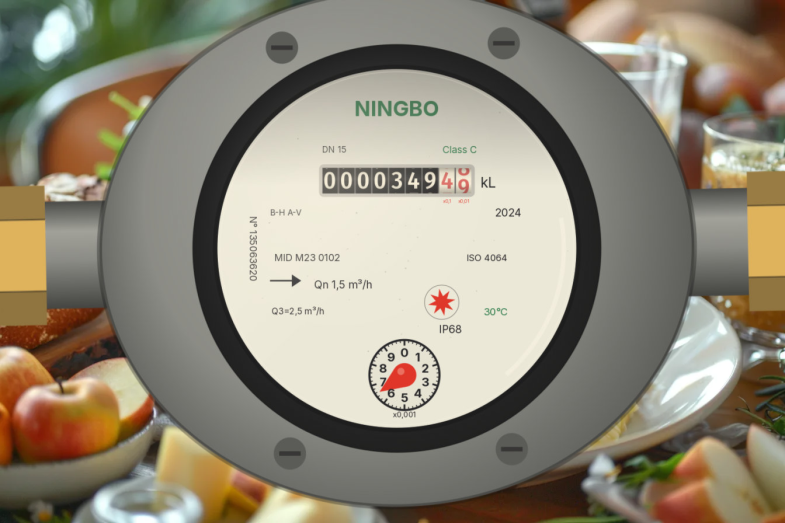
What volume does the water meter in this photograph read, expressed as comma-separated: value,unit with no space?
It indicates 349.486,kL
